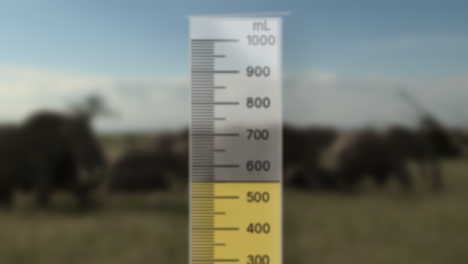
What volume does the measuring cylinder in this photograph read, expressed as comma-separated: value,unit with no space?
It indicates 550,mL
